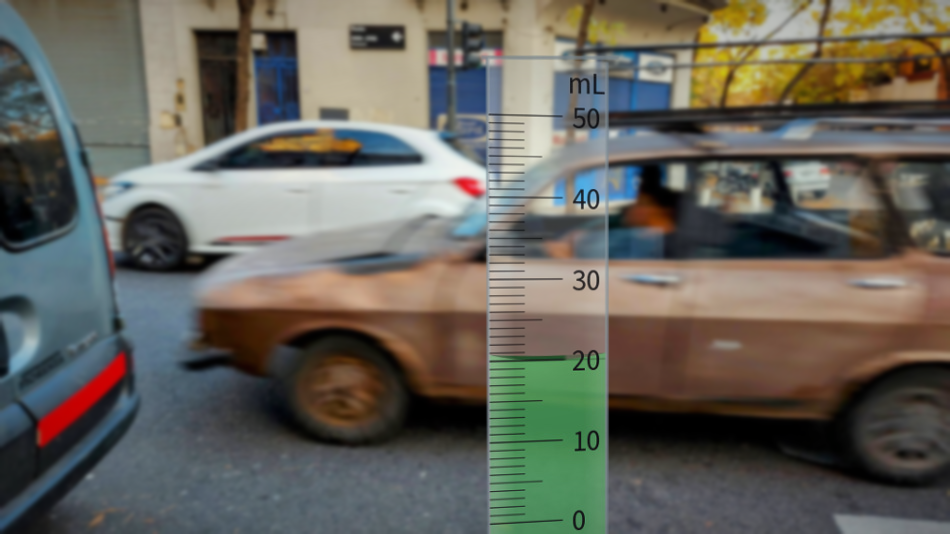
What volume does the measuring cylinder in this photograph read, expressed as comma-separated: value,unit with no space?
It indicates 20,mL
